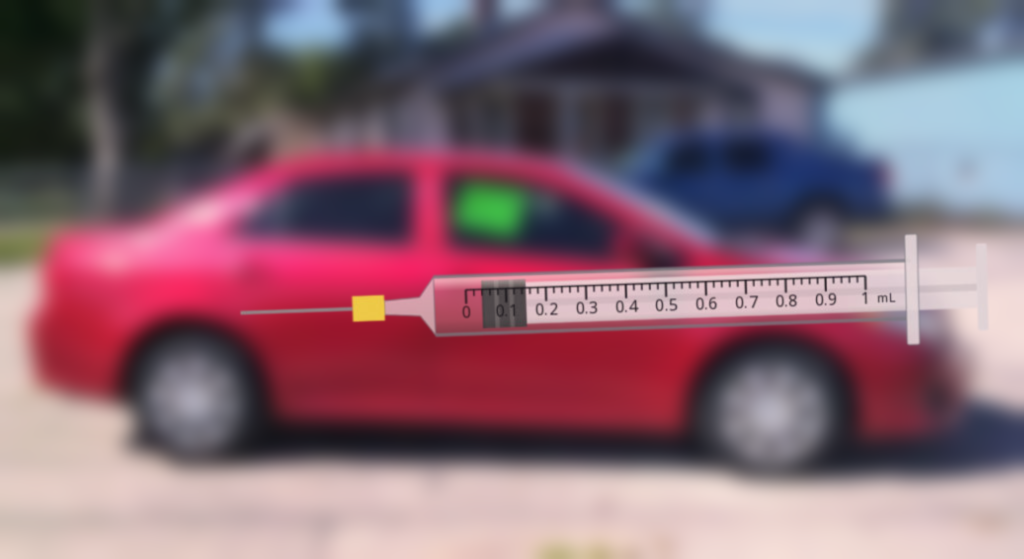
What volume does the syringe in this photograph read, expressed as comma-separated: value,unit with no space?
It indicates 0.04,mL
